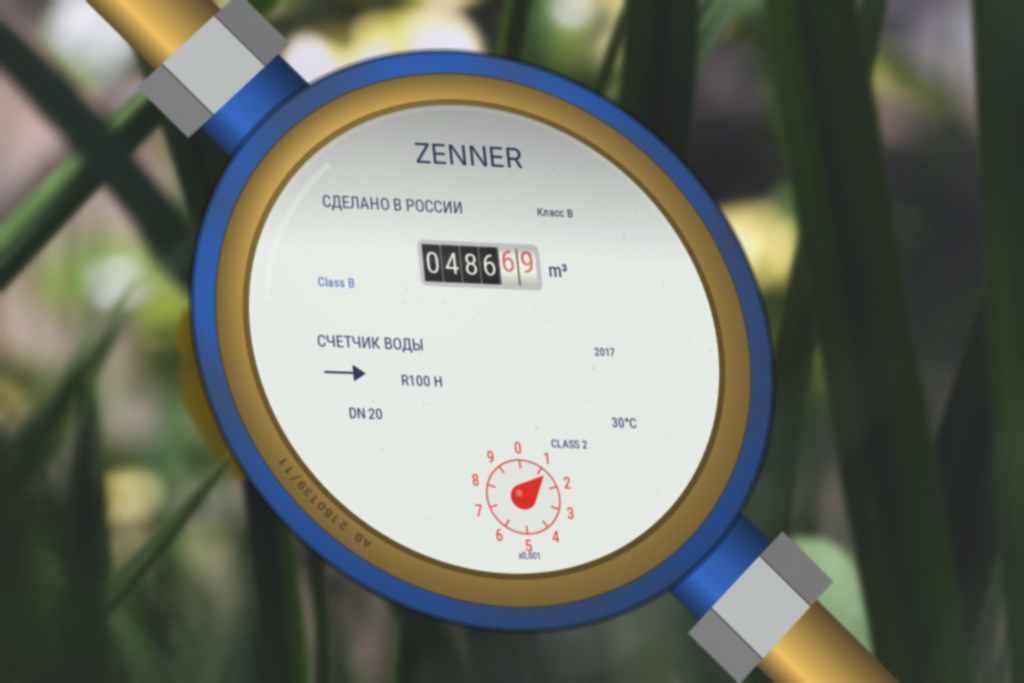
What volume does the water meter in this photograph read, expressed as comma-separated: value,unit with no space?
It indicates 486.691,m³
